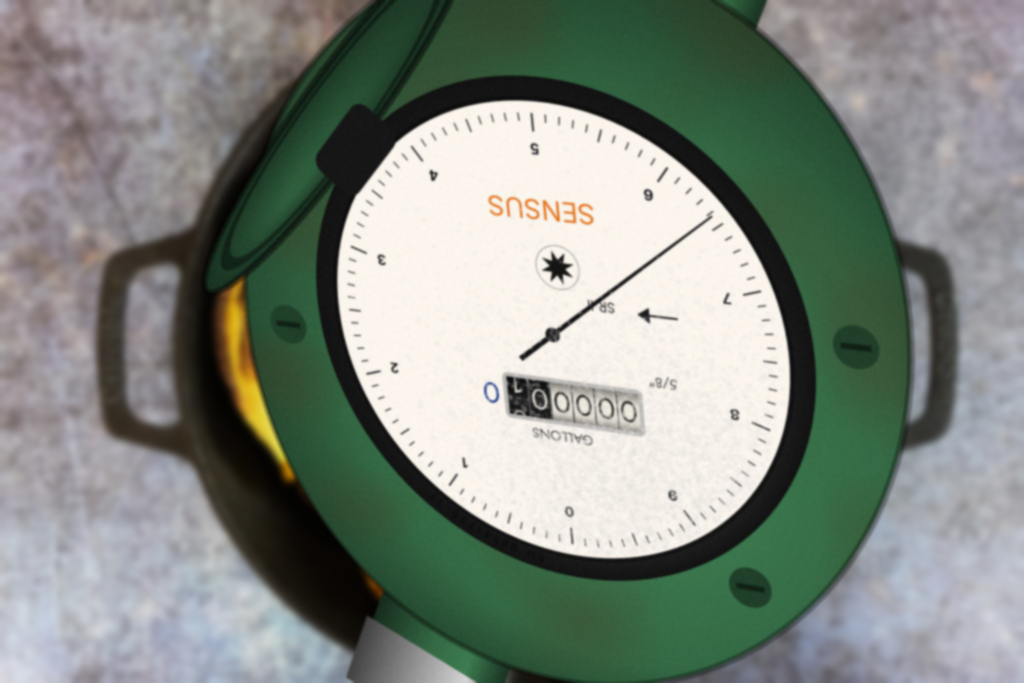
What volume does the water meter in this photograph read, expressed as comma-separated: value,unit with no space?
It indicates 6.4,gal
